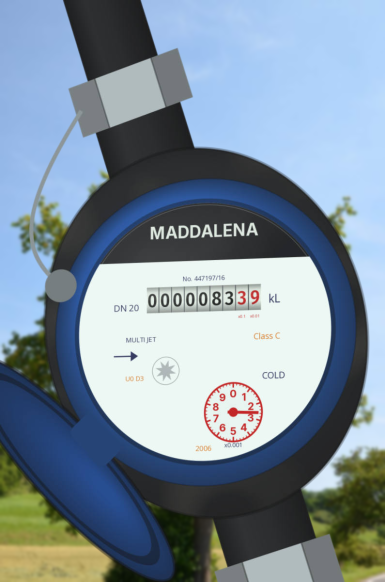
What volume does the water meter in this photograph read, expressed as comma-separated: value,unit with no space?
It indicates 83.392,kL
